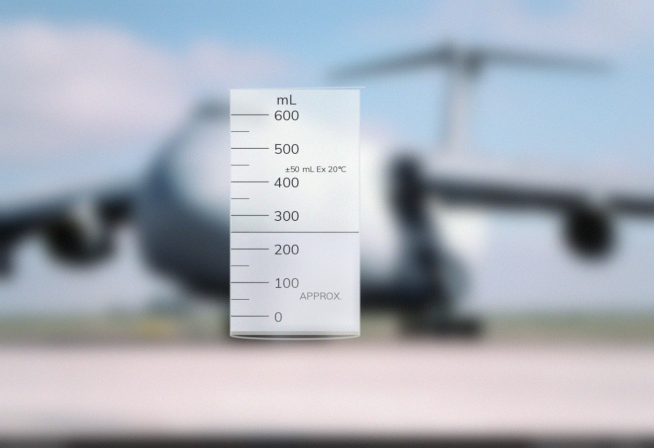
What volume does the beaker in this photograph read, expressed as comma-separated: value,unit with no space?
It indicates 250,mL
